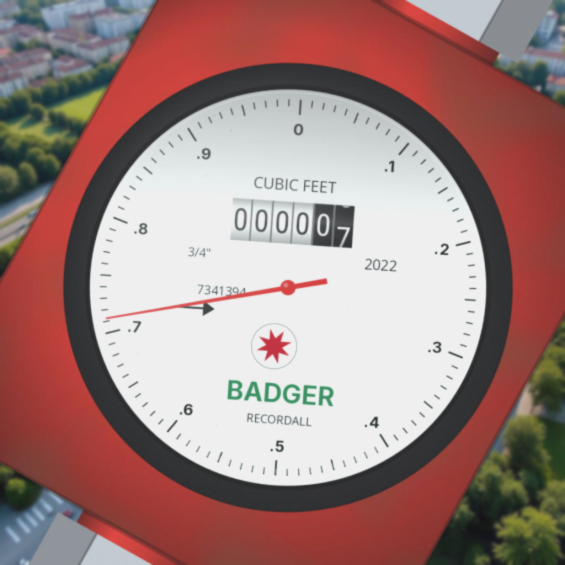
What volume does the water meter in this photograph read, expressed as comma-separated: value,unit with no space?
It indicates 6.71,ft³
